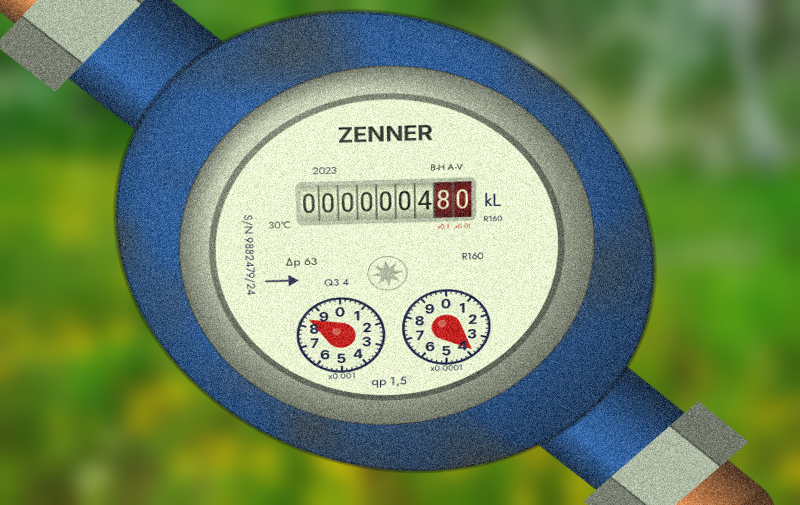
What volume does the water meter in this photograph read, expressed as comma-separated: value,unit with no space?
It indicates 4.8083,kL
